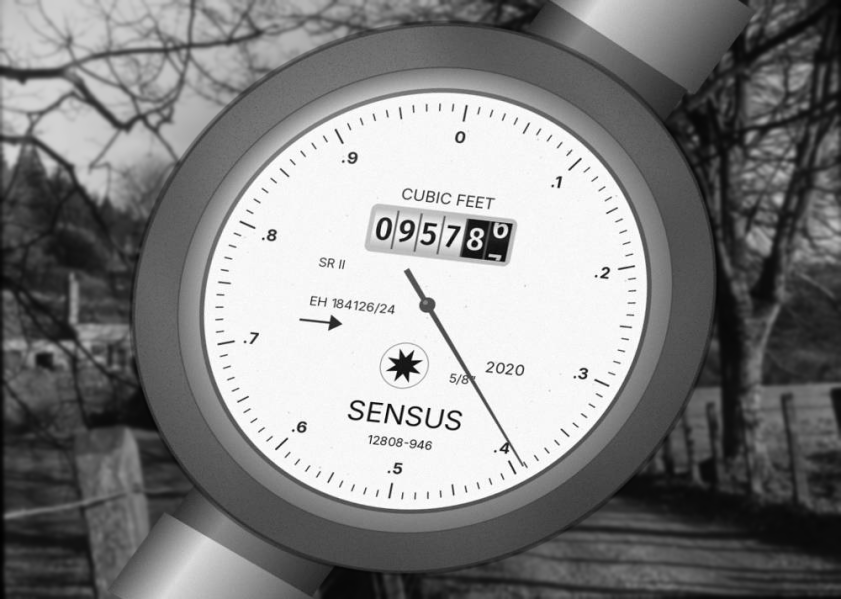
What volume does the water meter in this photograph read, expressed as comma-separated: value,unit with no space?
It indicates 95786.39,ft³
